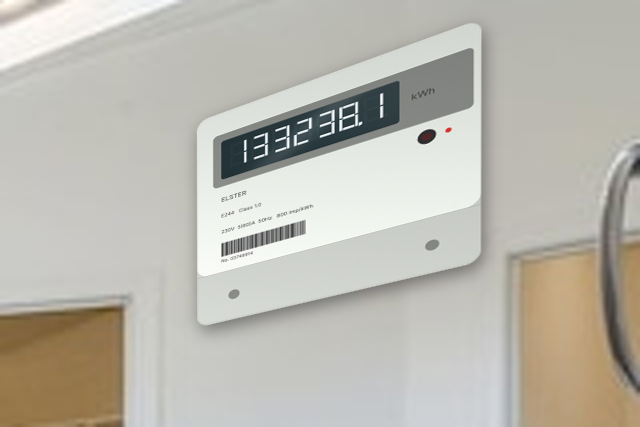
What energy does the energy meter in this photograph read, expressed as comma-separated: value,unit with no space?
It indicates 133238.1,kWh
